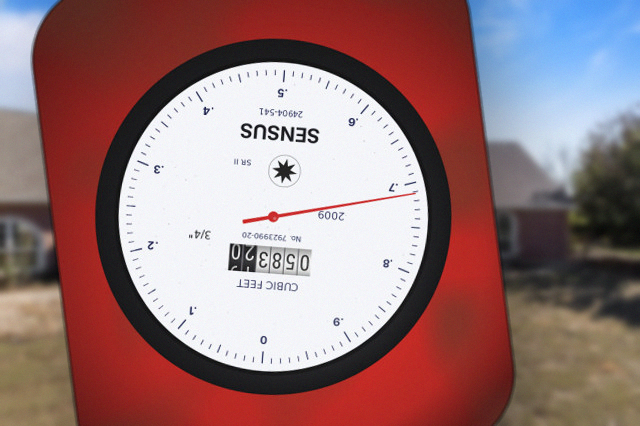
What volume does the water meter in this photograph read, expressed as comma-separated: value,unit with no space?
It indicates 58319.71,ft³
